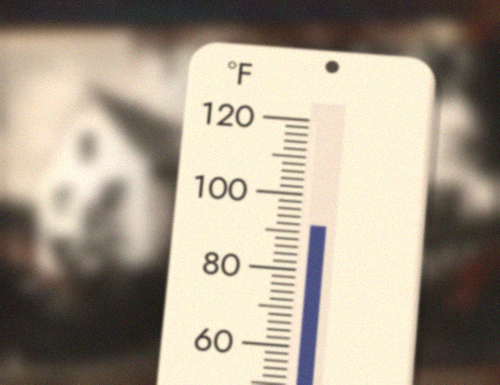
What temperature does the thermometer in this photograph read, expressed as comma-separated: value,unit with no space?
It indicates 92,°F
